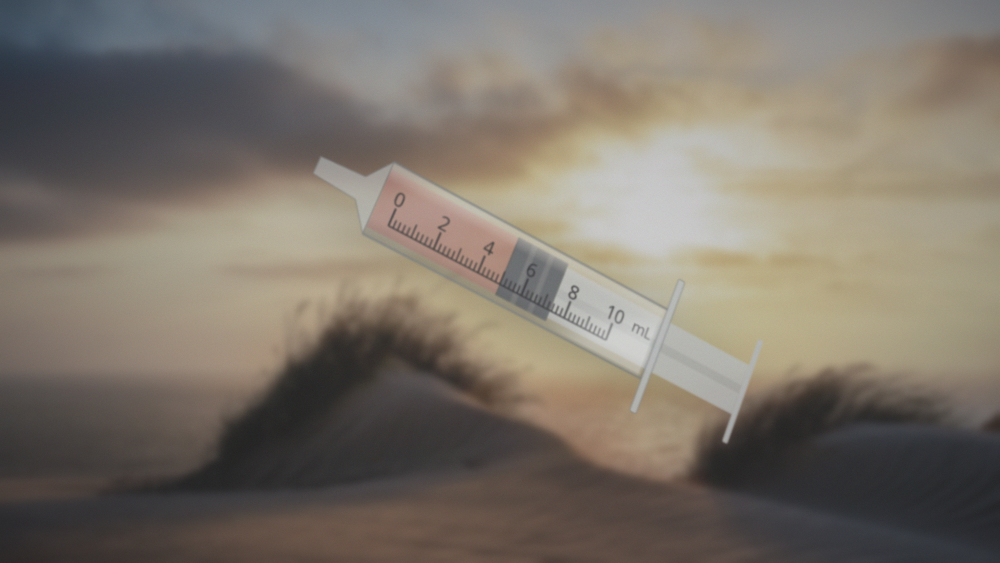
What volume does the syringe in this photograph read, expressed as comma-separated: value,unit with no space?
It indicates 5,mL
